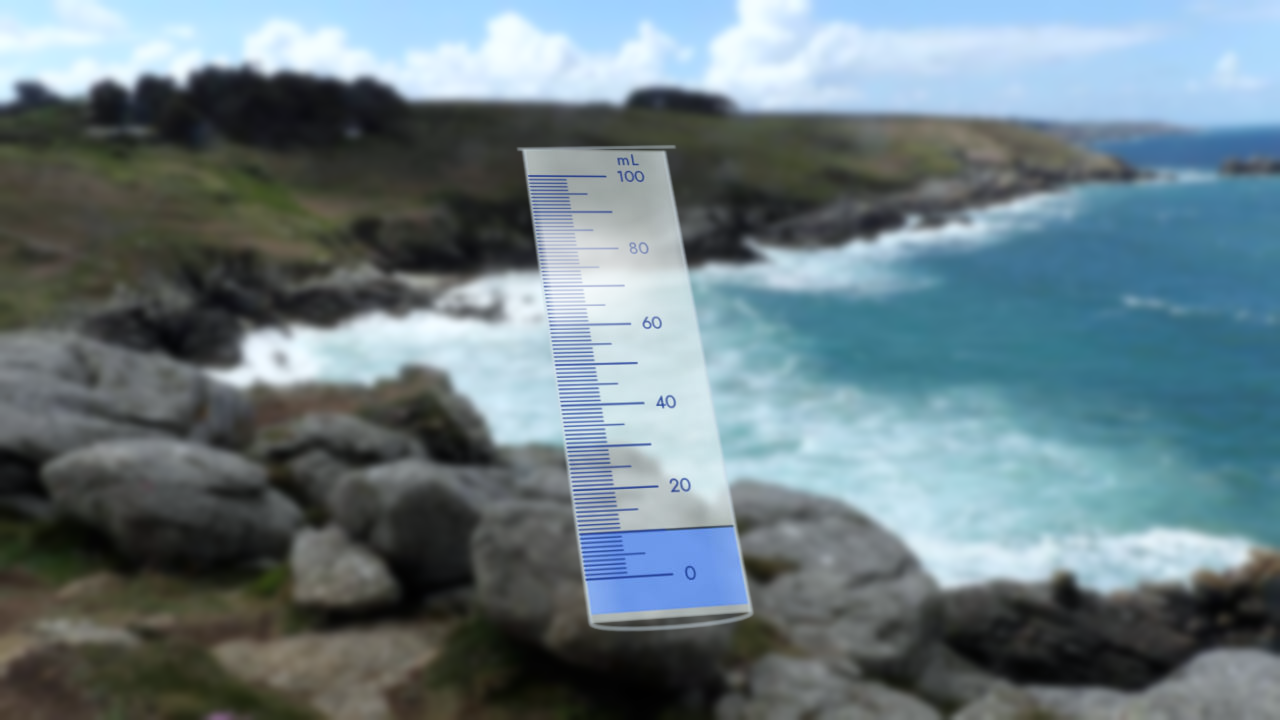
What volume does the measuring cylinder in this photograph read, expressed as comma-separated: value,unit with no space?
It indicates 10,mL
